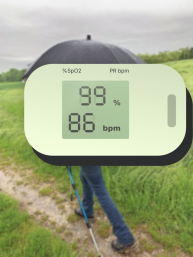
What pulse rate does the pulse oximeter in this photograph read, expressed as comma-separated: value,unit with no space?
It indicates 86,bpm
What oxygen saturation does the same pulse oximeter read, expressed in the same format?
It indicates 99,%
